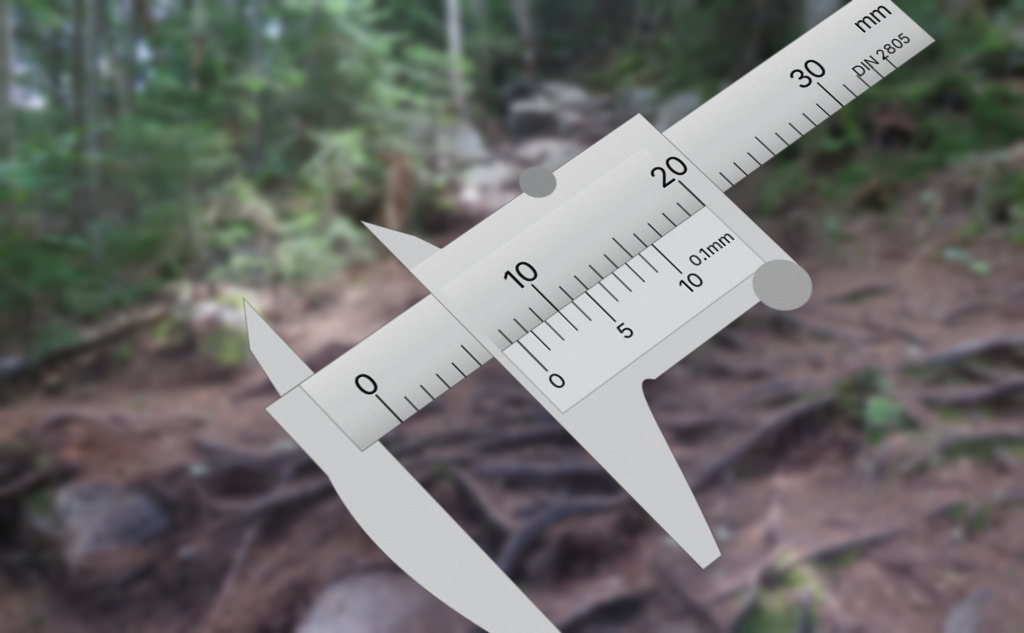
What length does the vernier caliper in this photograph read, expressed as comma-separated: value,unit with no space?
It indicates 7.3,mm
